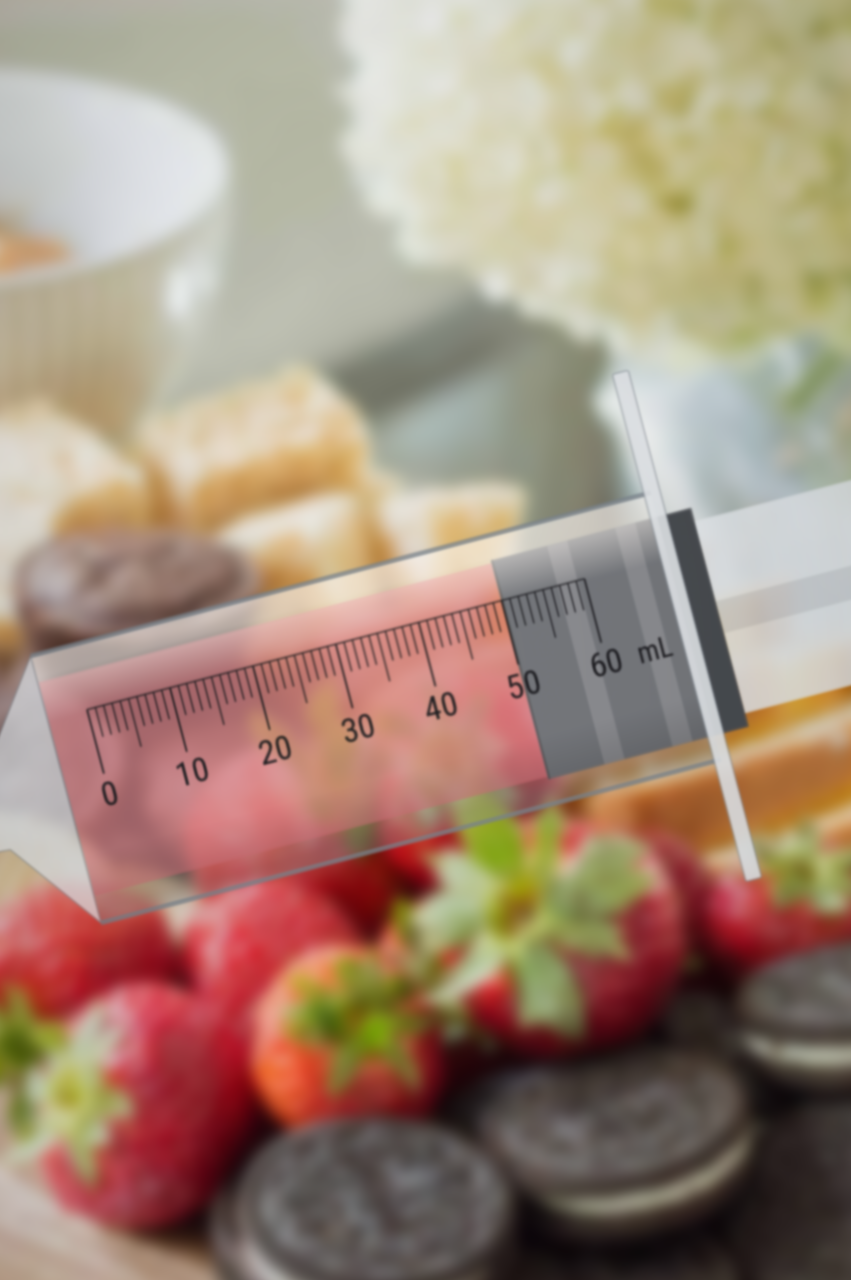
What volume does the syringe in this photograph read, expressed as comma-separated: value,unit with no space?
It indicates 50,mL
